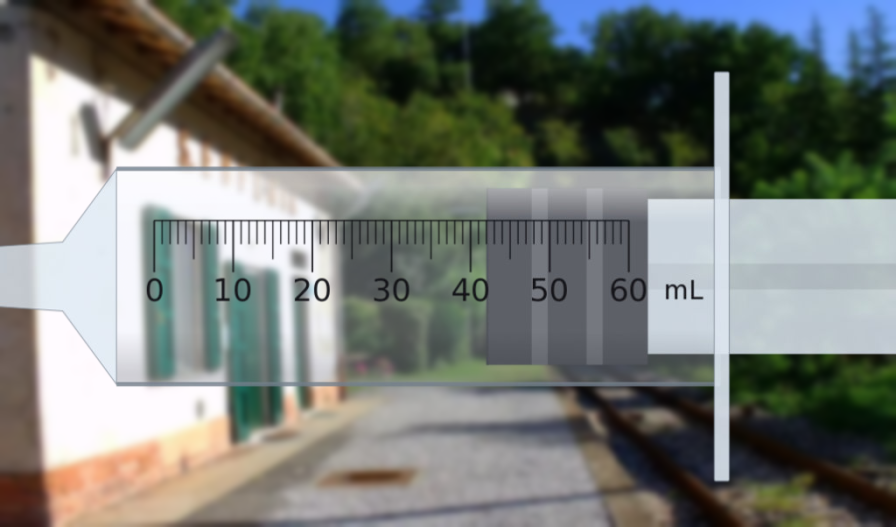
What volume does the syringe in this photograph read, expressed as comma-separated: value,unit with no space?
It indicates 42,mL
